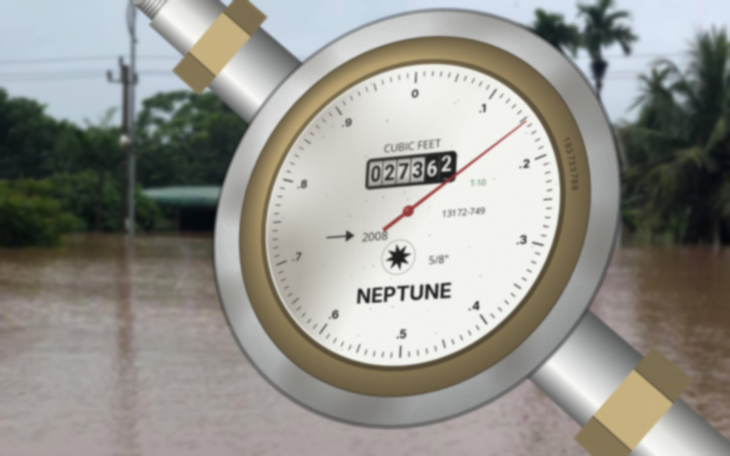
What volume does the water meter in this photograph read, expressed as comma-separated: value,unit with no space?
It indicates 27362.15,ft³
